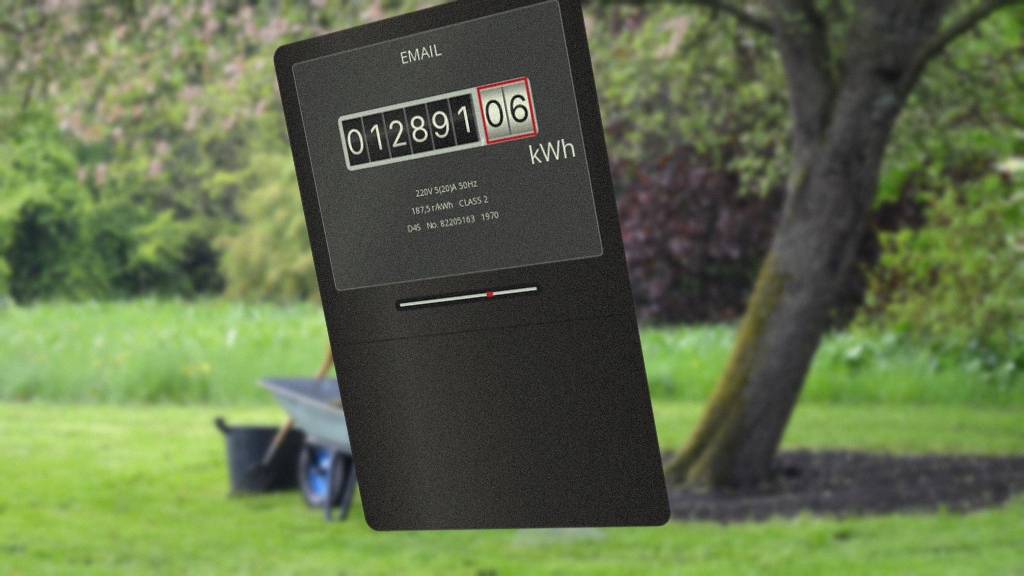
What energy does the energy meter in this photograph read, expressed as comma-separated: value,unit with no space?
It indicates 12891.06,kWh
